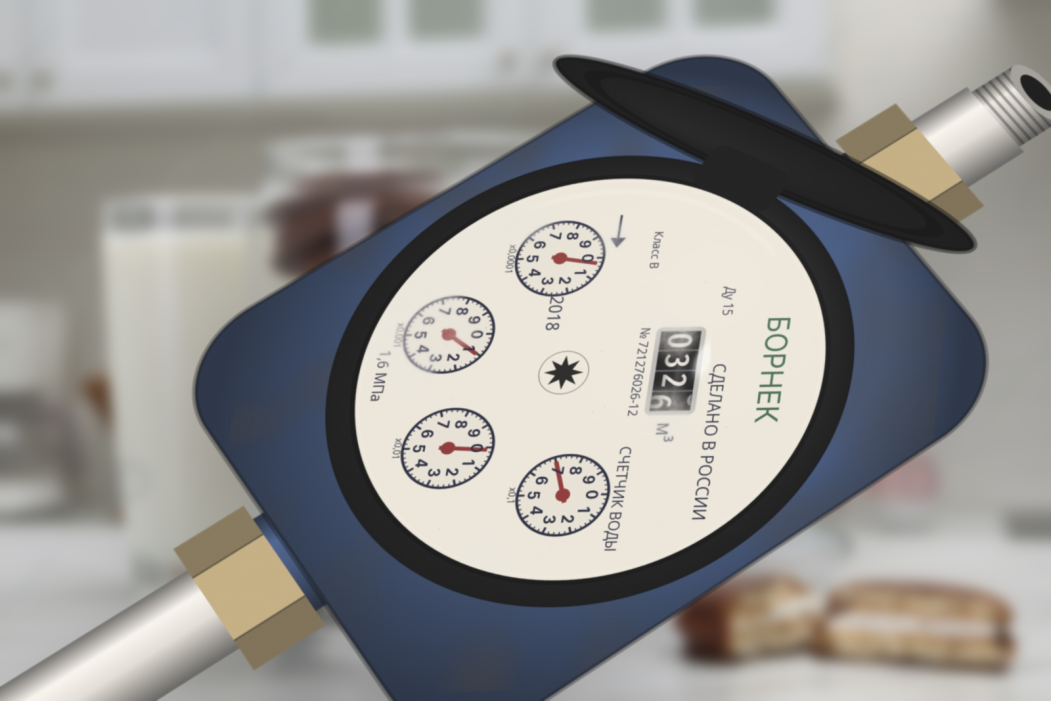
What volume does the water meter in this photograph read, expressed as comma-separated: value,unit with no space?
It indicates 325.7010,m³
